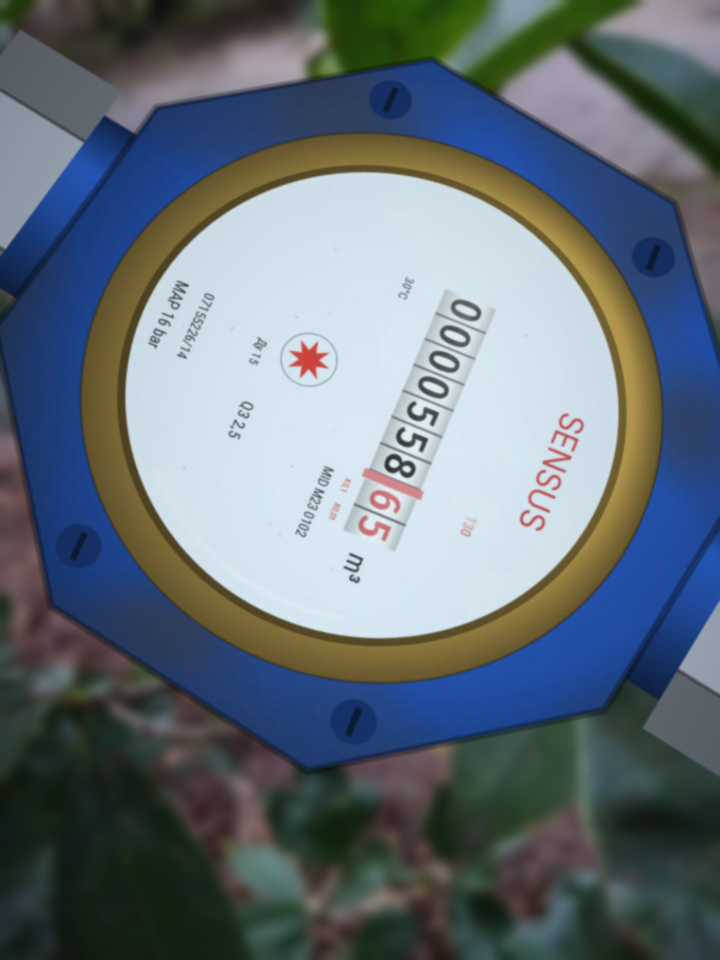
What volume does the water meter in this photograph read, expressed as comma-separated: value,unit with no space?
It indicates 558.65,m³
